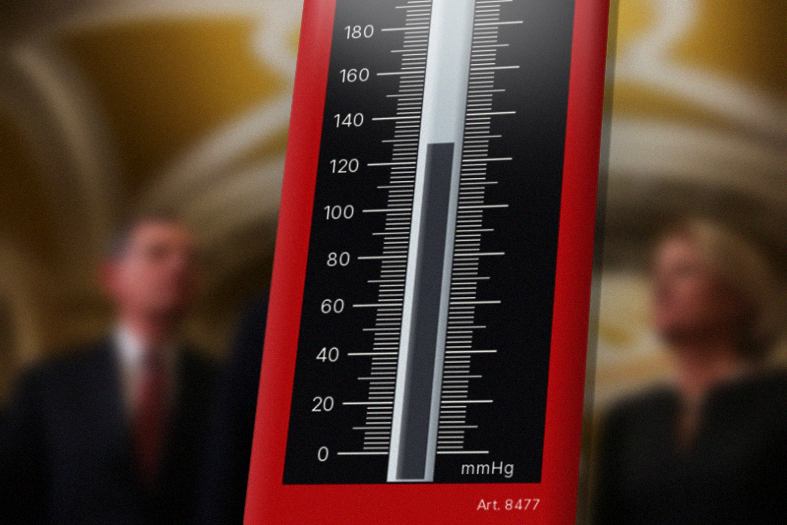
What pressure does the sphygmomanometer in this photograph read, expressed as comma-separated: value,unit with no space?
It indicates 128,mmHg
